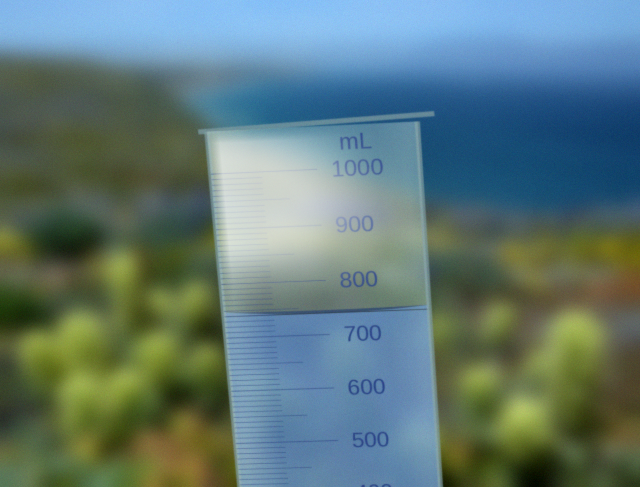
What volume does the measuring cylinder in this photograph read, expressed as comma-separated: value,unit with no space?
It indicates 740,mL
